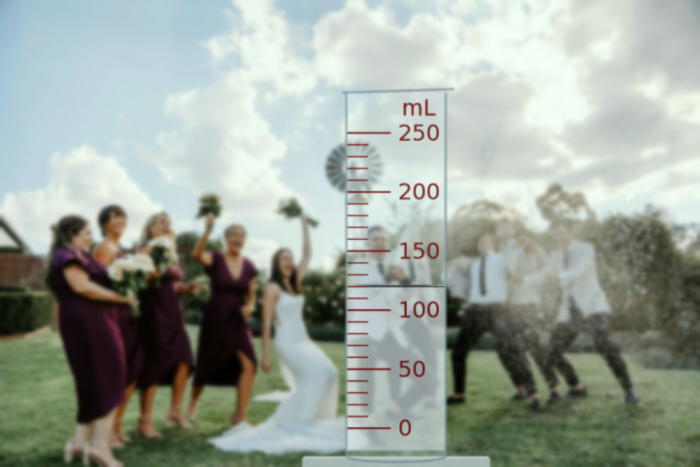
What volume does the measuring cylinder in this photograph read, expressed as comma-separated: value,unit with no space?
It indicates 120,mL
